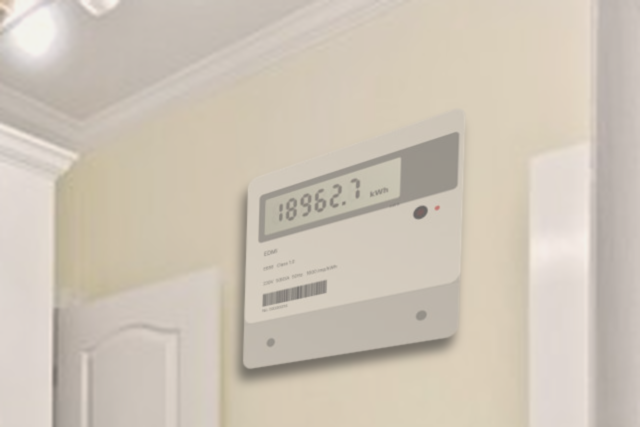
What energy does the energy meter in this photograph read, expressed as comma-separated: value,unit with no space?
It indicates 18962.7,kWh
